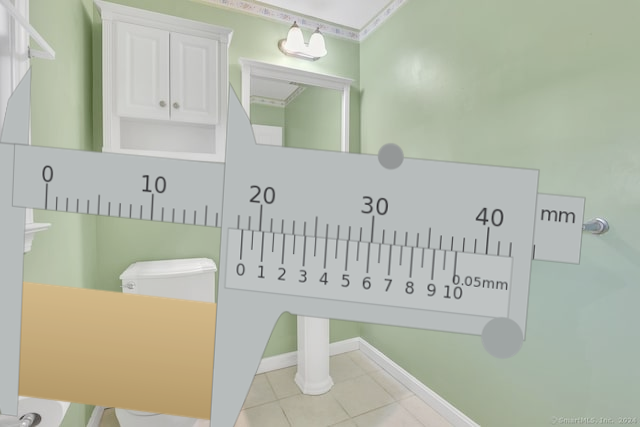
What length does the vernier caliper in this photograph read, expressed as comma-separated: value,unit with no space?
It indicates 18.4,mm
